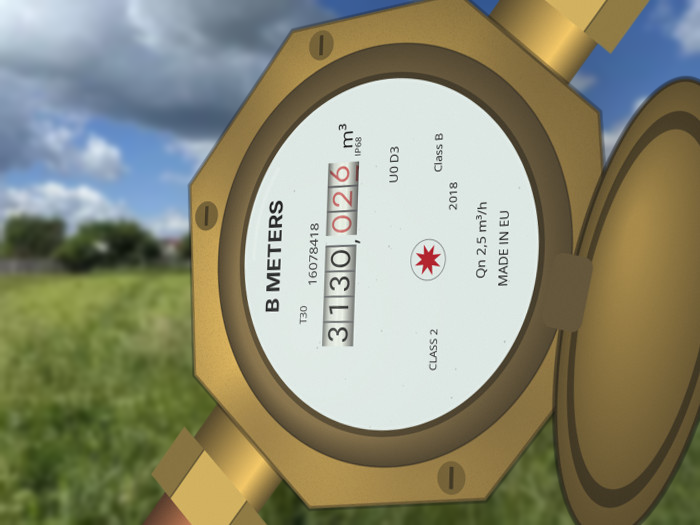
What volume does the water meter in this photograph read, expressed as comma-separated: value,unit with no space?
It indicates 3130.026,m³
